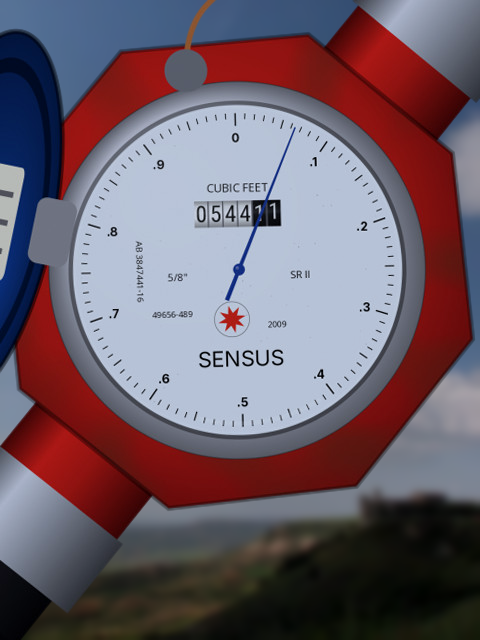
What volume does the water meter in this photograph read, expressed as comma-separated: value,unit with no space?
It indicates 54411.06,ft³
